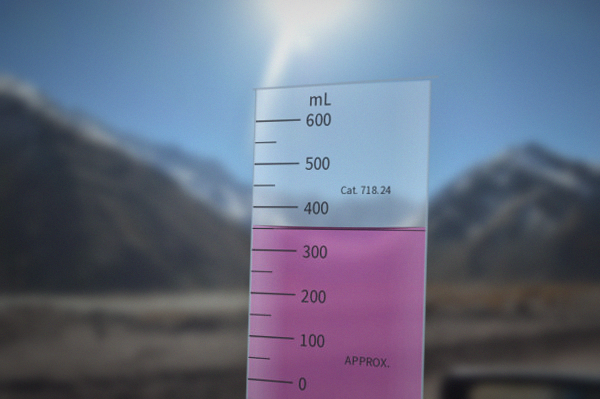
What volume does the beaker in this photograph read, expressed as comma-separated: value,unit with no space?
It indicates 350,mL
